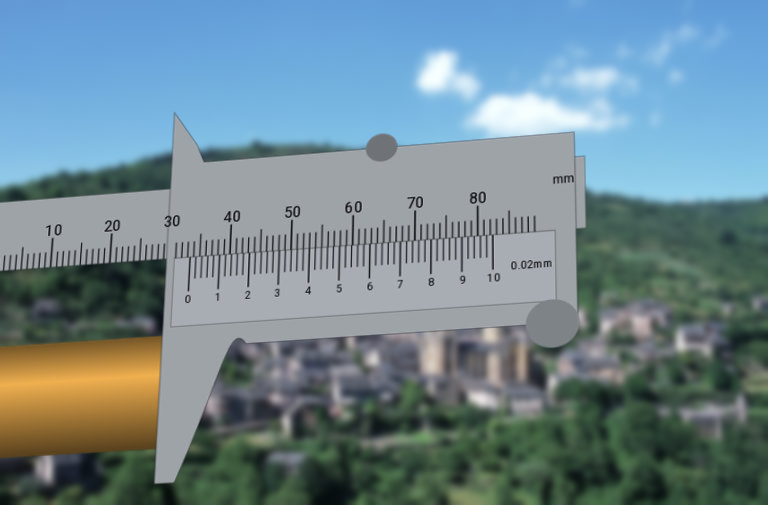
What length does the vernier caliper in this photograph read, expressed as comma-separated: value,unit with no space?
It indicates 33.4,mm
